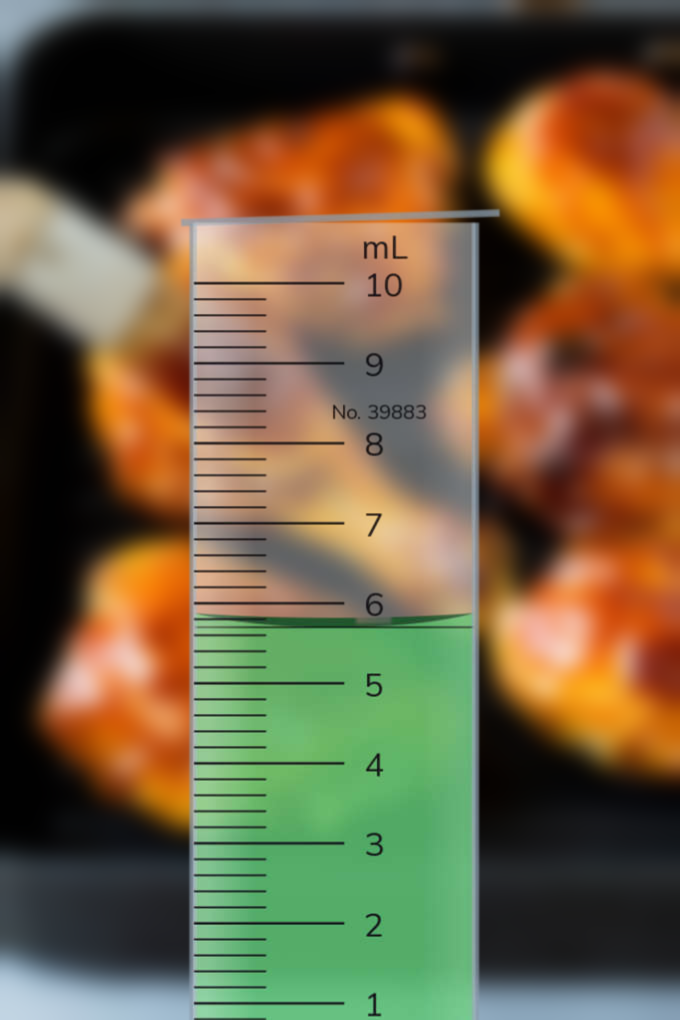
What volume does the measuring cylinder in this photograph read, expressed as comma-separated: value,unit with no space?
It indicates 5.7,mL
